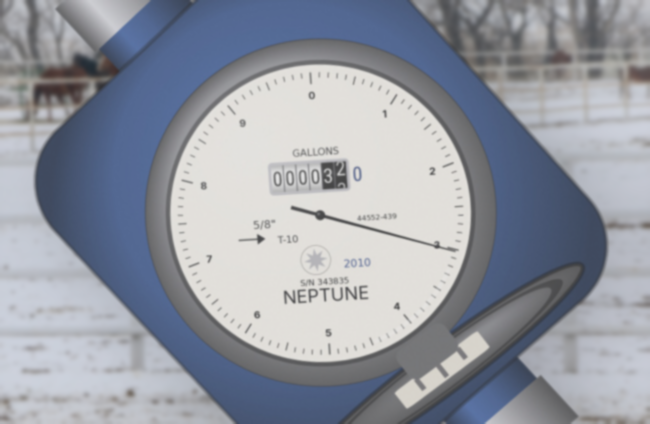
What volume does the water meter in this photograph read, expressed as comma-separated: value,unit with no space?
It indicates 323.0,gal
